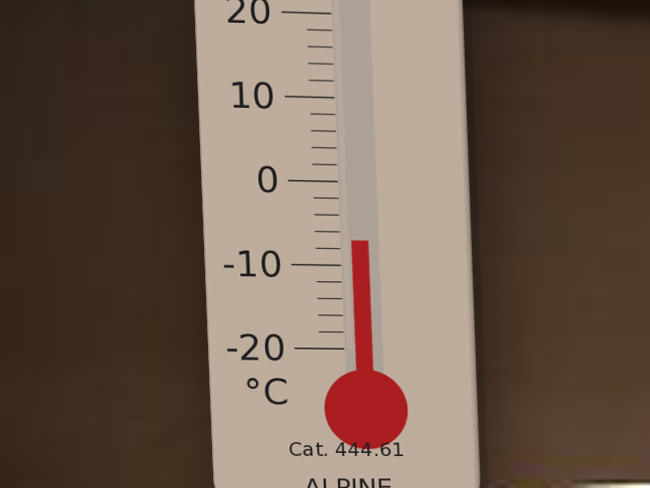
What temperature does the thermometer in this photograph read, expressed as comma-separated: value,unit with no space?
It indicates -7,°C
